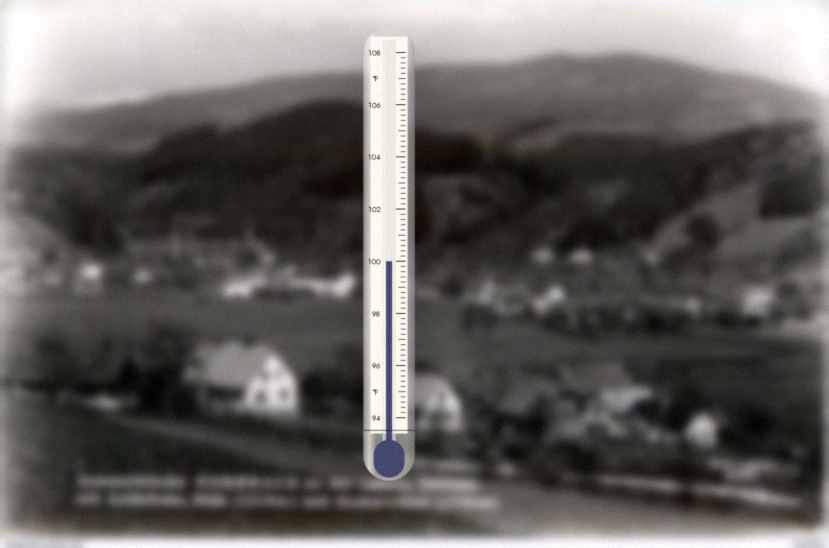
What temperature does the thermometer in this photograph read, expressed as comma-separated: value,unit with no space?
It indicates 100,°F
